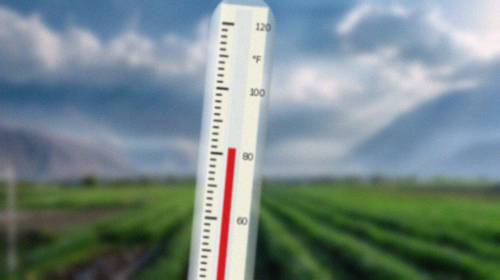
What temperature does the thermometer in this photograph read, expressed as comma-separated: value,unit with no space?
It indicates 82,°F
